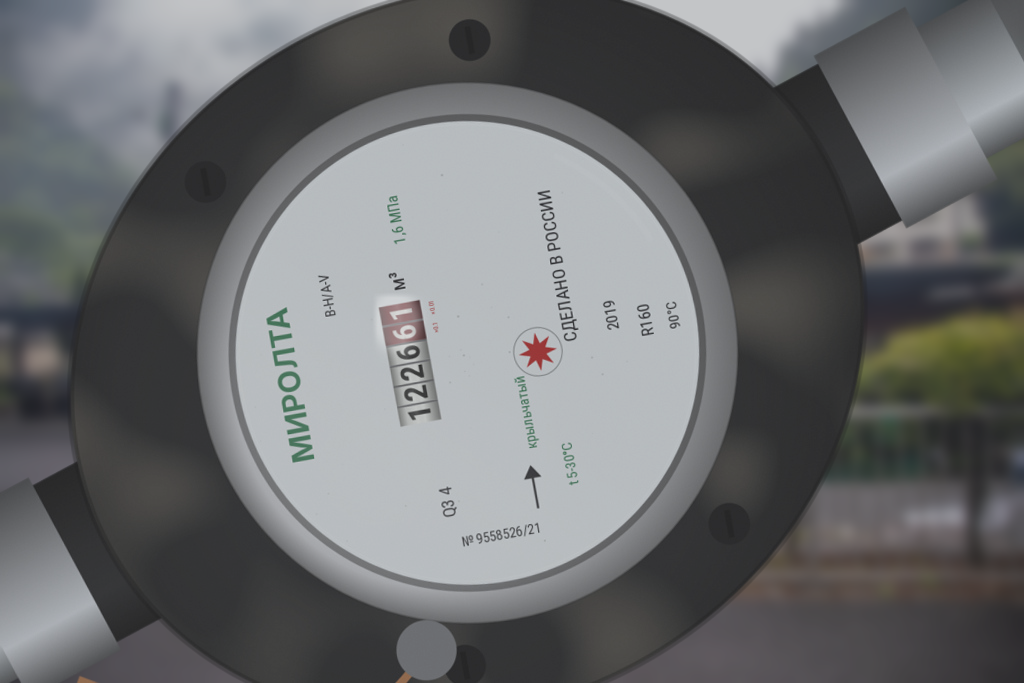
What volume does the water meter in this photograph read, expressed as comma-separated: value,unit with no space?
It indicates 1226.61,m³
